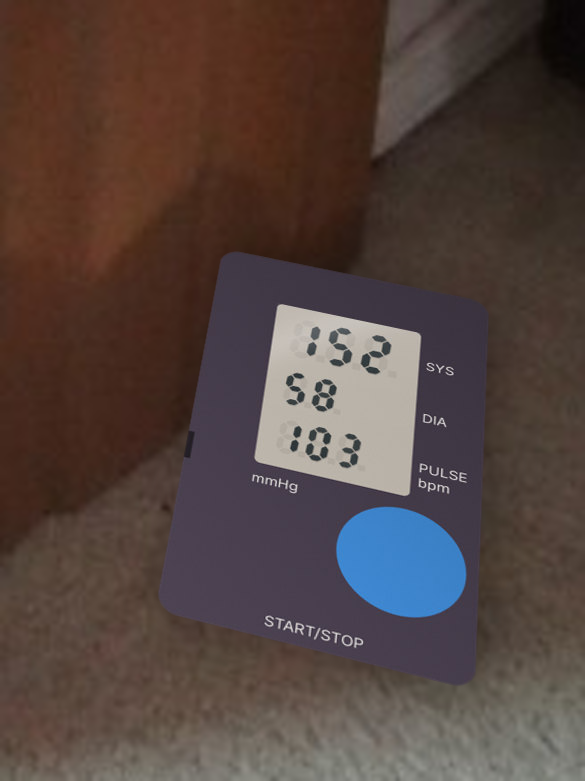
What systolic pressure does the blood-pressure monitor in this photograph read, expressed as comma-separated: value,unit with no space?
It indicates 152,mmHg
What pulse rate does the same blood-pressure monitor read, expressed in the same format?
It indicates 103,bpm
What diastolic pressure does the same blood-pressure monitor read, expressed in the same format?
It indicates 58,mmHg
